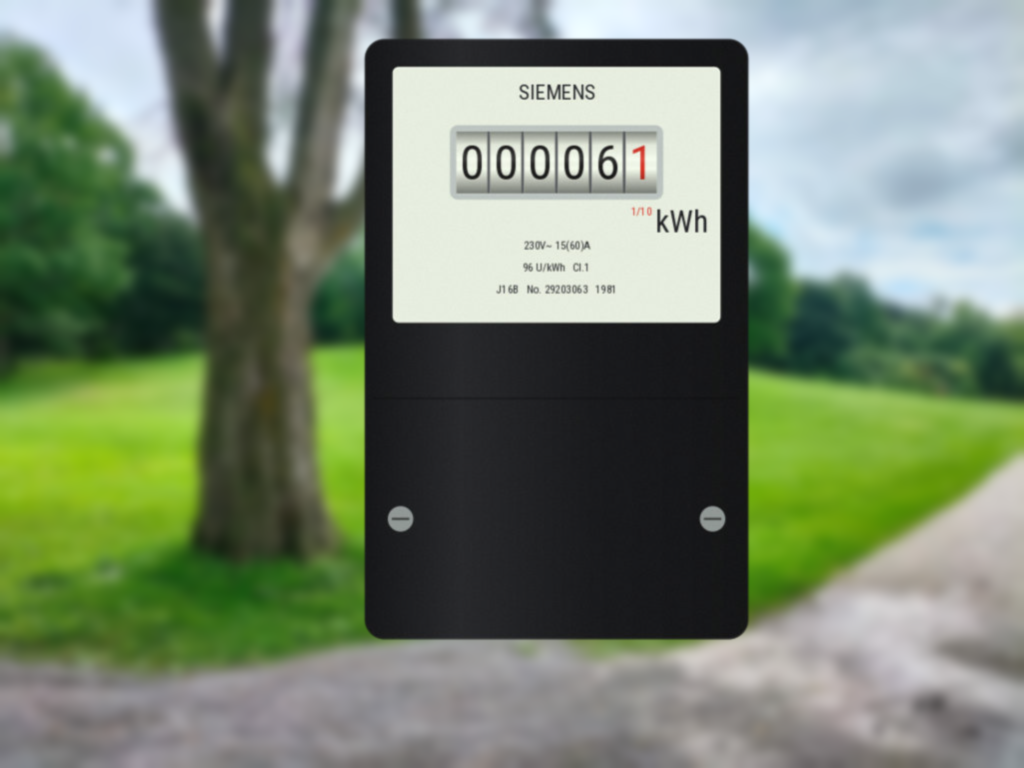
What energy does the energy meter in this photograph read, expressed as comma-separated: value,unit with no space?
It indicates 6.1,kWh
